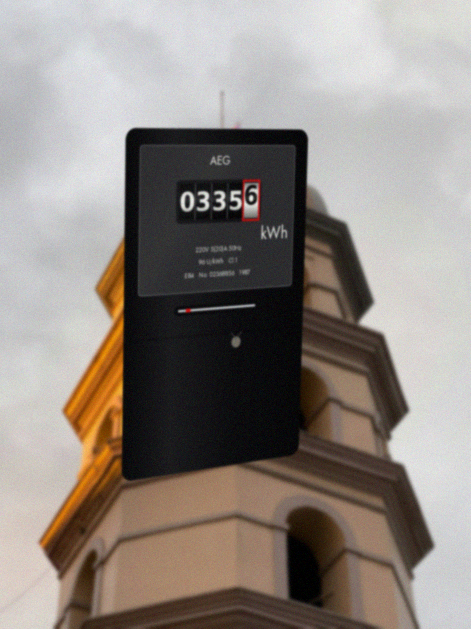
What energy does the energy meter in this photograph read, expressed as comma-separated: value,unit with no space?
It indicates 335.6,kWh
